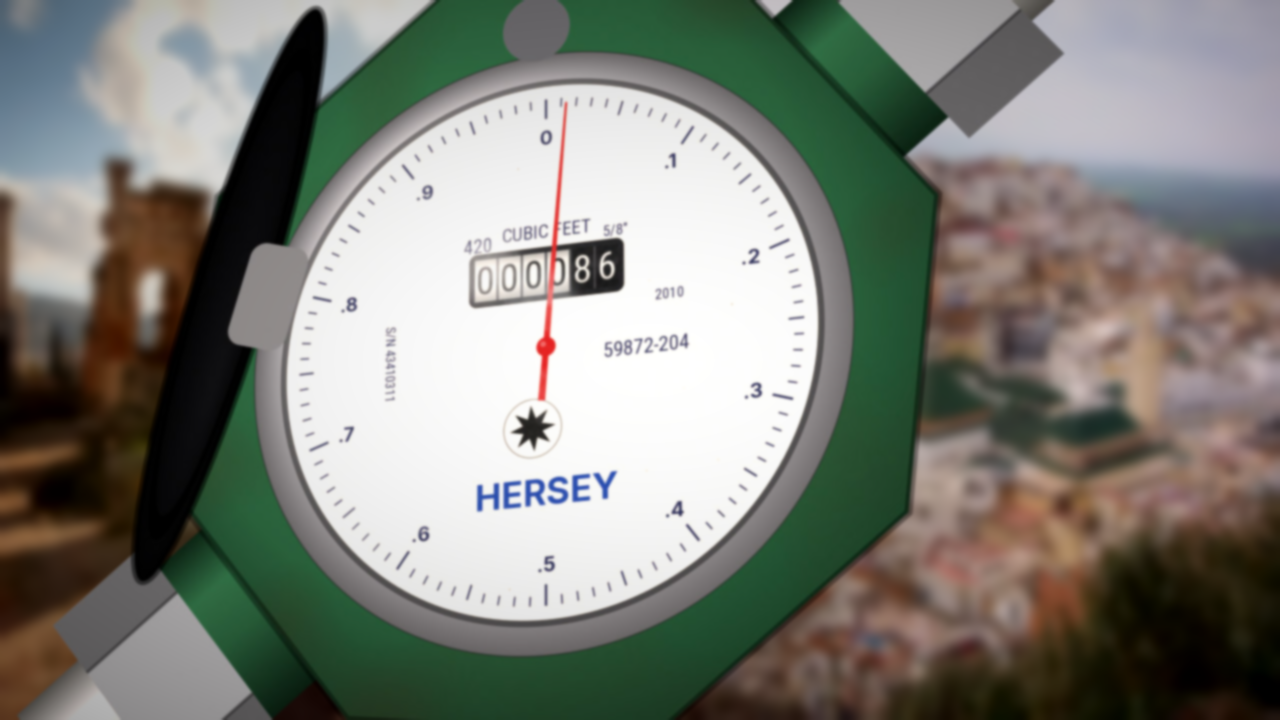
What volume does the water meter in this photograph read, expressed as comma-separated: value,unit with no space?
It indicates 86.01,ft³
